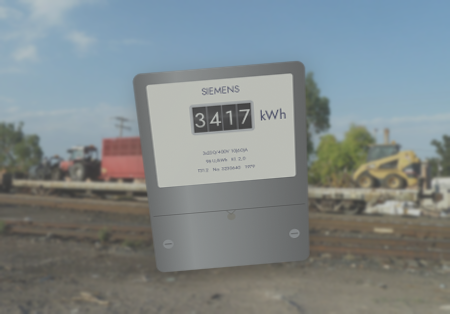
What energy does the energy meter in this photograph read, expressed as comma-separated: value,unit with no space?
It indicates 3417,kWh
